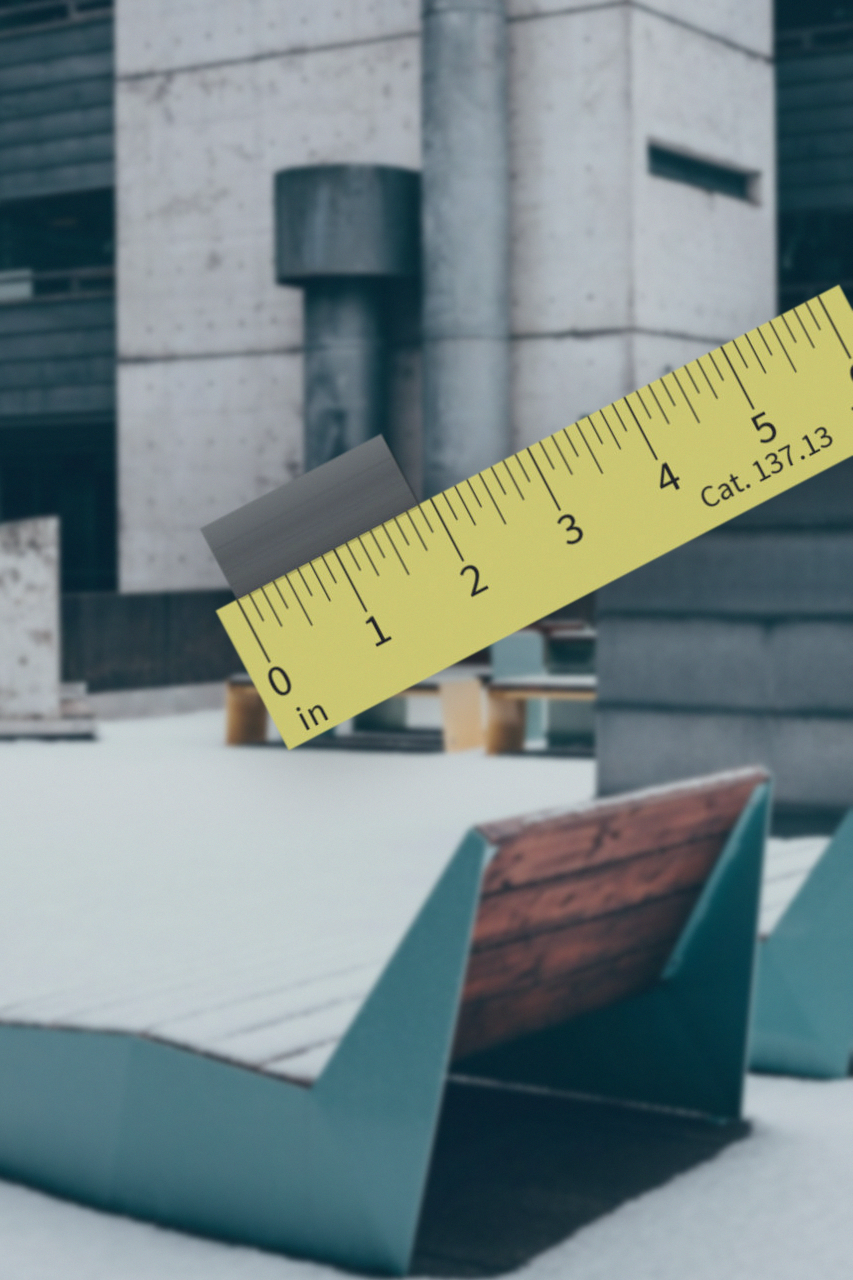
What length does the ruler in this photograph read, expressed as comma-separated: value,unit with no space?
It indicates 1.875,in
